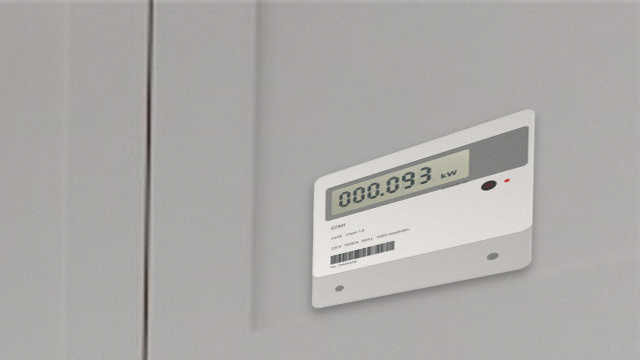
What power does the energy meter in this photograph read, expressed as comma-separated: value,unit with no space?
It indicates 0.093,kW
